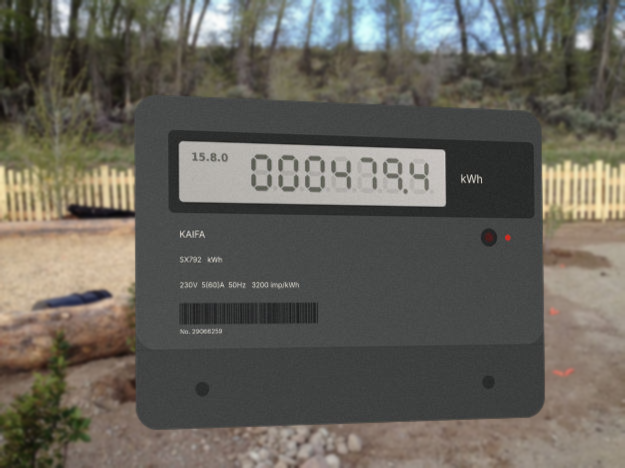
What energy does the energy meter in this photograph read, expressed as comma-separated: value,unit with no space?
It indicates 479.4,kWh
